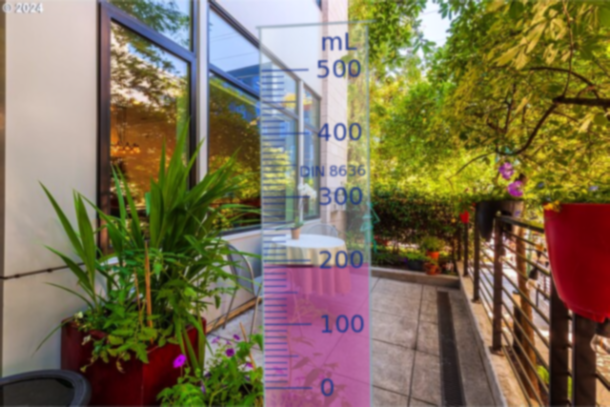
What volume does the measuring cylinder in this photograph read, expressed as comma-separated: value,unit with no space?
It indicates 190,mL
